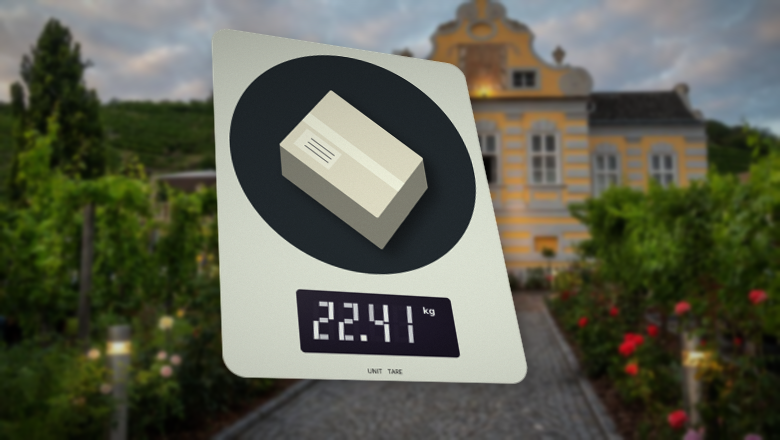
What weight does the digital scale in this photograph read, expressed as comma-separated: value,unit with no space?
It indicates 22.41,kg
